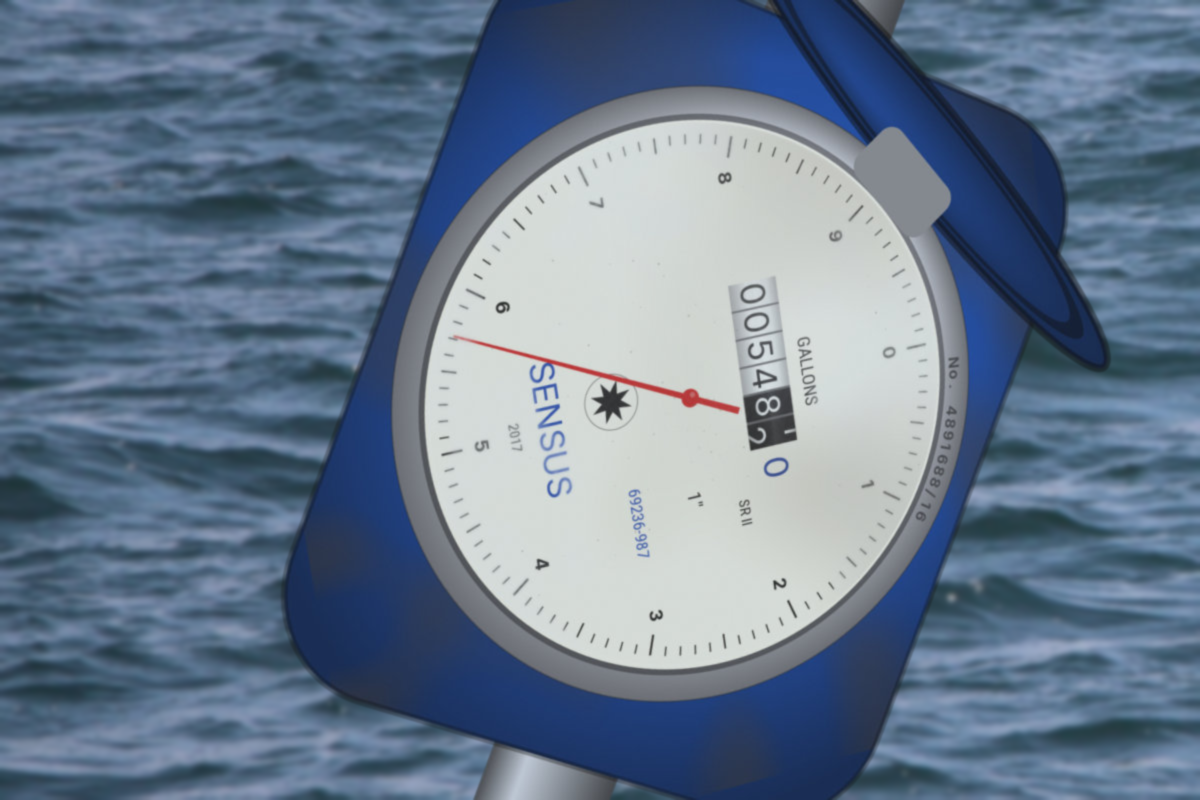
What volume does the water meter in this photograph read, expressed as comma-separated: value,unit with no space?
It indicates 54815.7,gal
